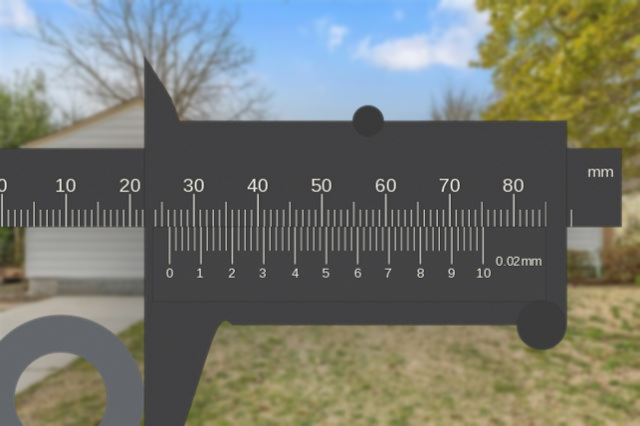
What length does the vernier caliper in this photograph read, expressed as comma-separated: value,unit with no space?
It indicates 26.2,mm
